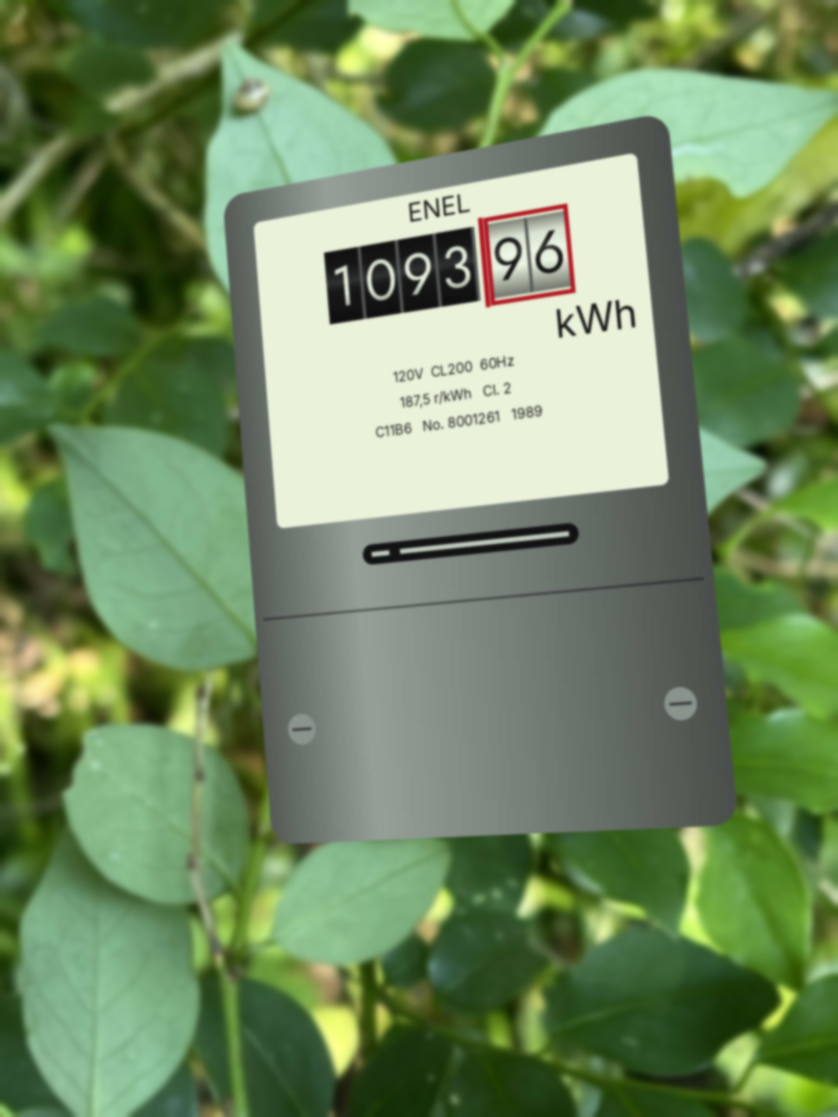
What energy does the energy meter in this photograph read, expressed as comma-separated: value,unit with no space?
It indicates 1093.96,kWh
